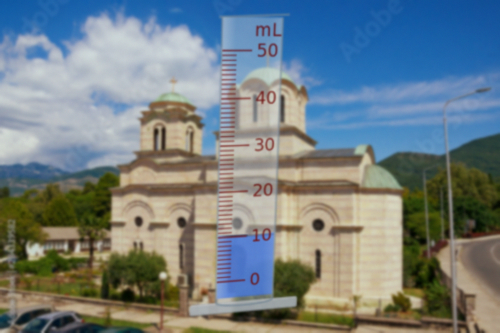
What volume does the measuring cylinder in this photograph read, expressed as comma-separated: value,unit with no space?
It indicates 10,mL
